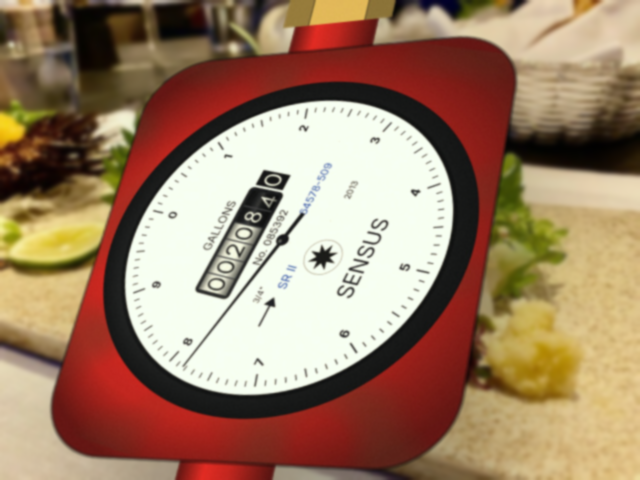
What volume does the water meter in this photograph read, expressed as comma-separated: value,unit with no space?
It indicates 20837.8,gal
